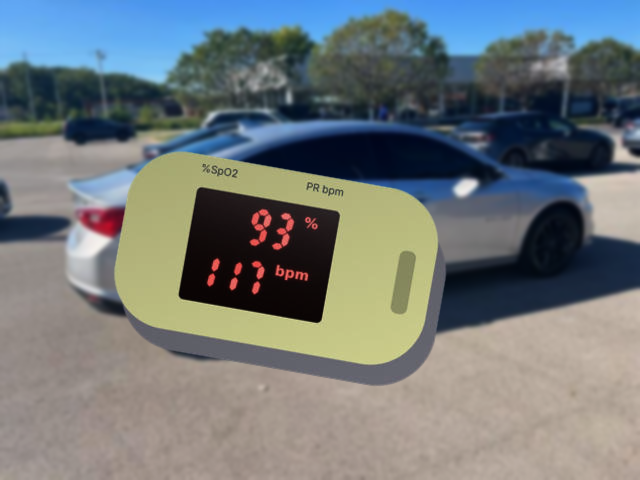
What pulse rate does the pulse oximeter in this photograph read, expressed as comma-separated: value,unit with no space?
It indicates 117,bpm
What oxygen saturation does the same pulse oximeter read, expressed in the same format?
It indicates 93,%
